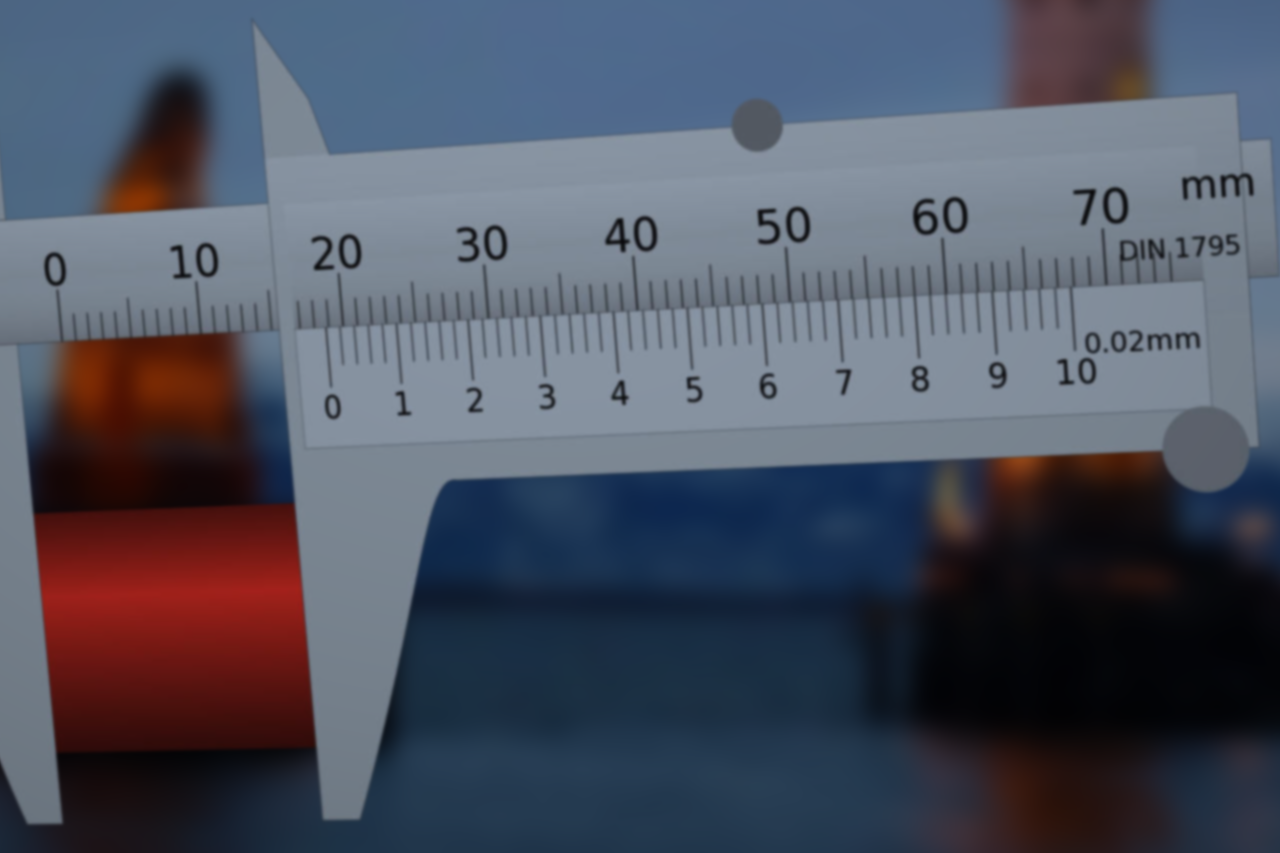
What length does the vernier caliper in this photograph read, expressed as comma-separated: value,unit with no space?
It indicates 18.8,mm
